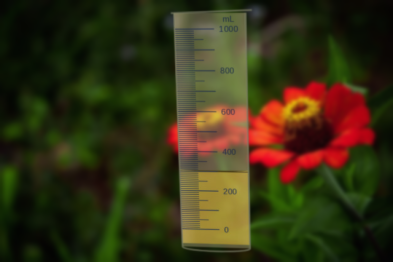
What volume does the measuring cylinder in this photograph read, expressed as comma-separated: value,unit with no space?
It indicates 300,mL
